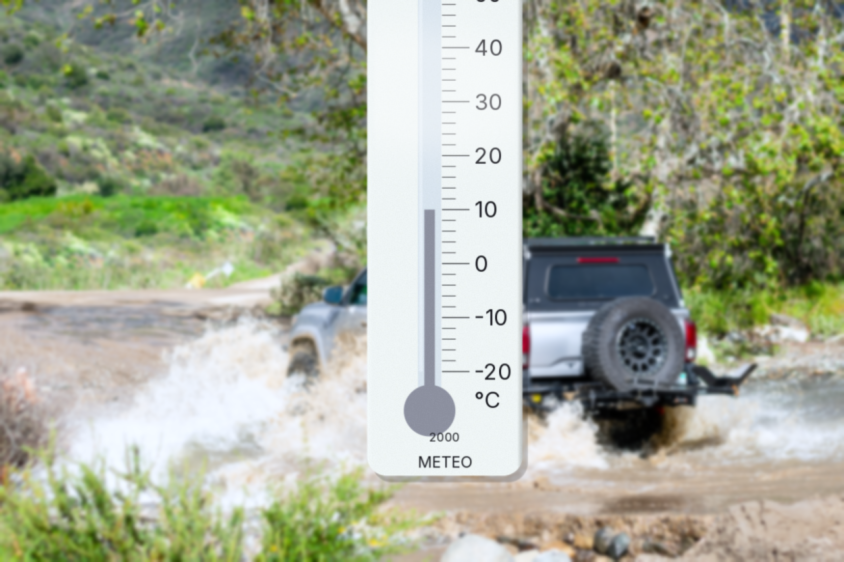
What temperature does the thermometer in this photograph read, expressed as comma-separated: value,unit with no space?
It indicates 10,°C
